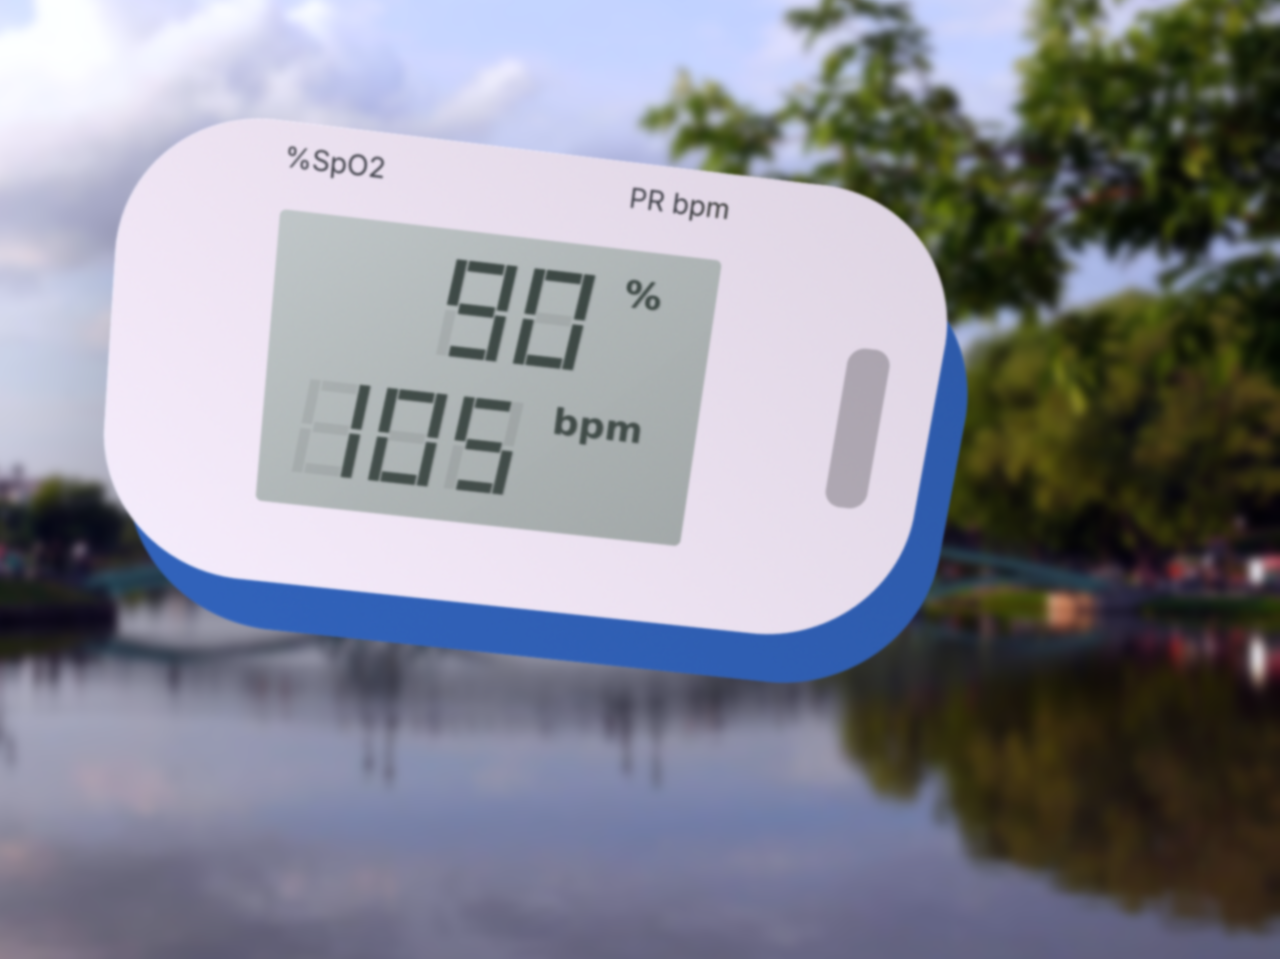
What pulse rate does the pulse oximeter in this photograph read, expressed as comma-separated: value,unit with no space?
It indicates 105,bpm
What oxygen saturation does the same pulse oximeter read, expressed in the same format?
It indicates 90,%
